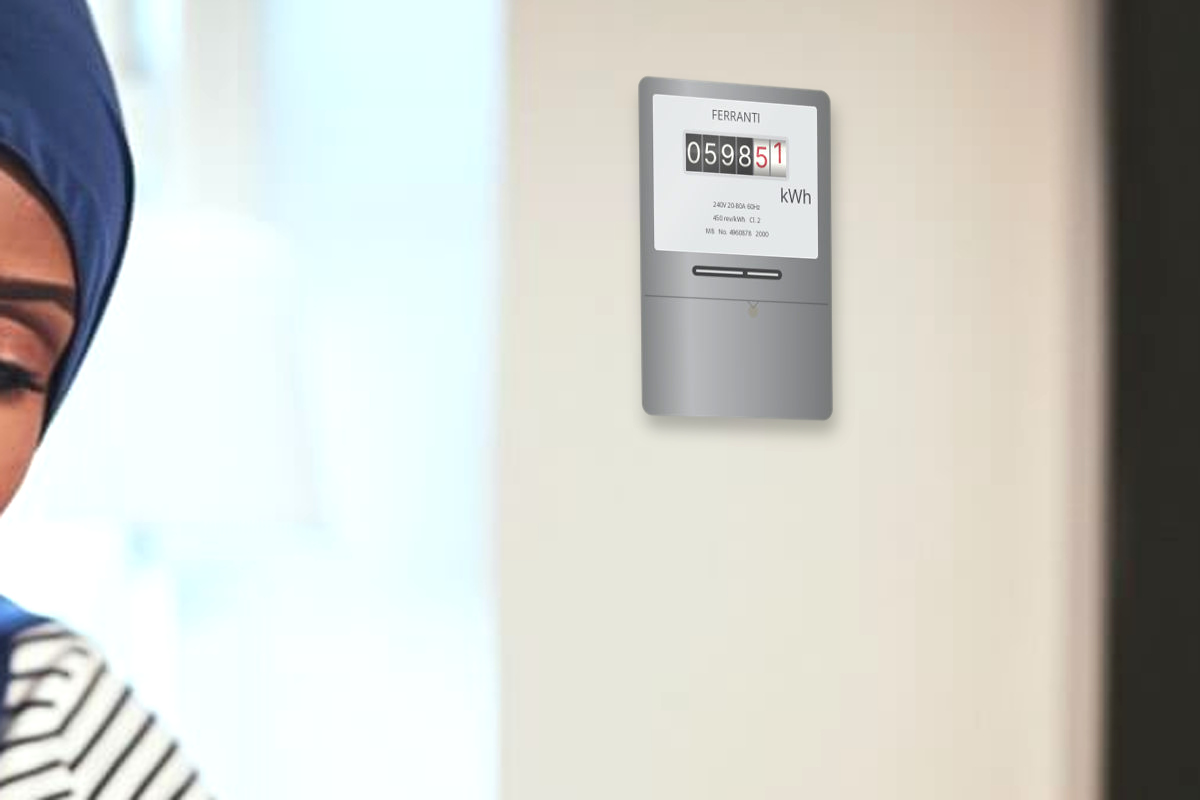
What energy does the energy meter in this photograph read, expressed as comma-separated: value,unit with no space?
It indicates 598.51,kWh
